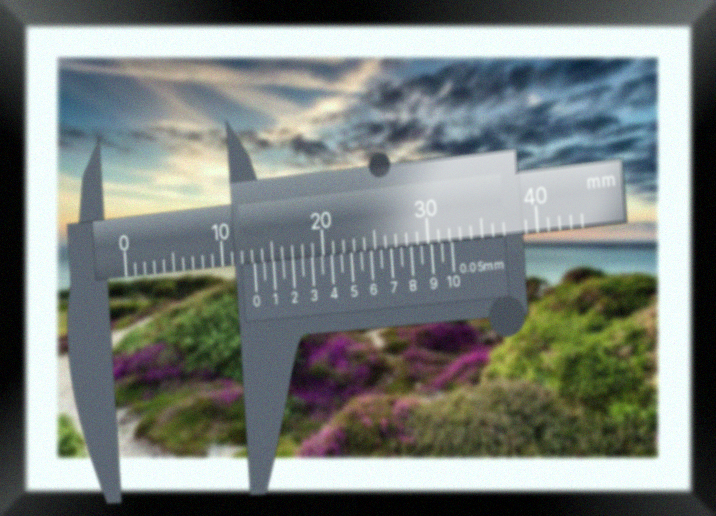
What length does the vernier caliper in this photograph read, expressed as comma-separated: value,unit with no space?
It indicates 13.2,mm
